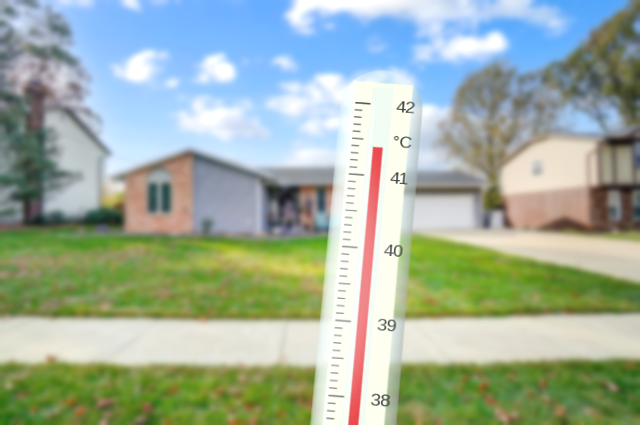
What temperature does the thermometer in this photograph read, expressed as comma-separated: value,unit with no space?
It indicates 41.4,°C
